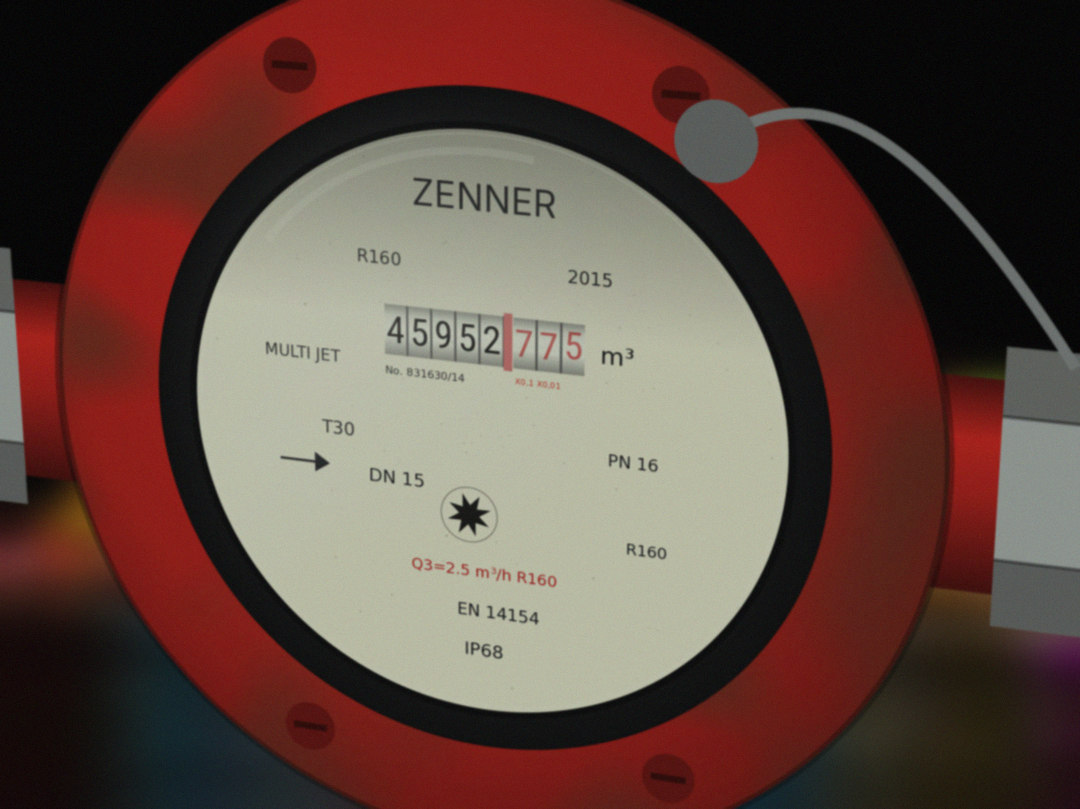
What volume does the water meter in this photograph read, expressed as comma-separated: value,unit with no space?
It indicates 45952.775,m³
